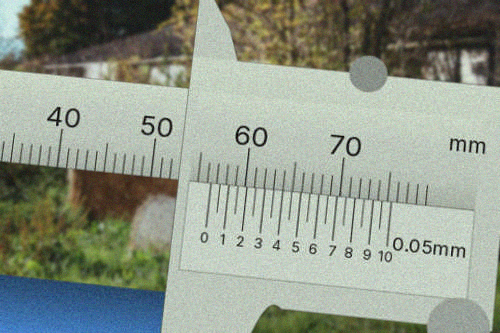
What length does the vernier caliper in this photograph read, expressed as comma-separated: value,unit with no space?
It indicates 56.4,mm
